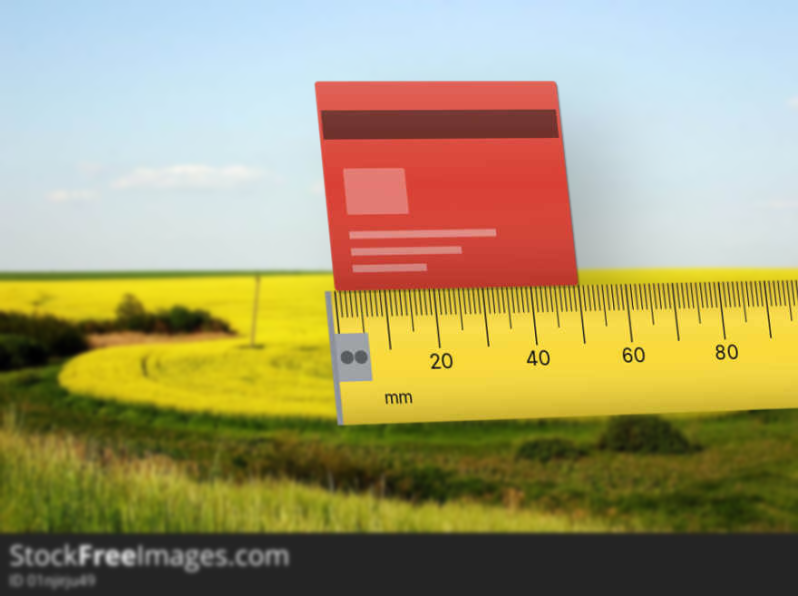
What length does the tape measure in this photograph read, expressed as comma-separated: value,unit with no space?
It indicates 50,mm
